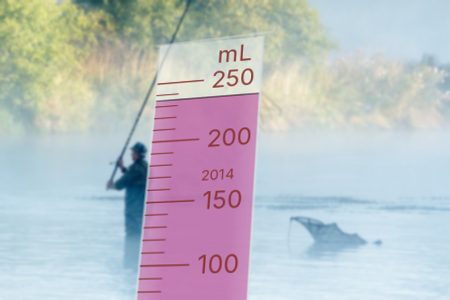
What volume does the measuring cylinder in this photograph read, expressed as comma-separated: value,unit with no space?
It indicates 235,mL
